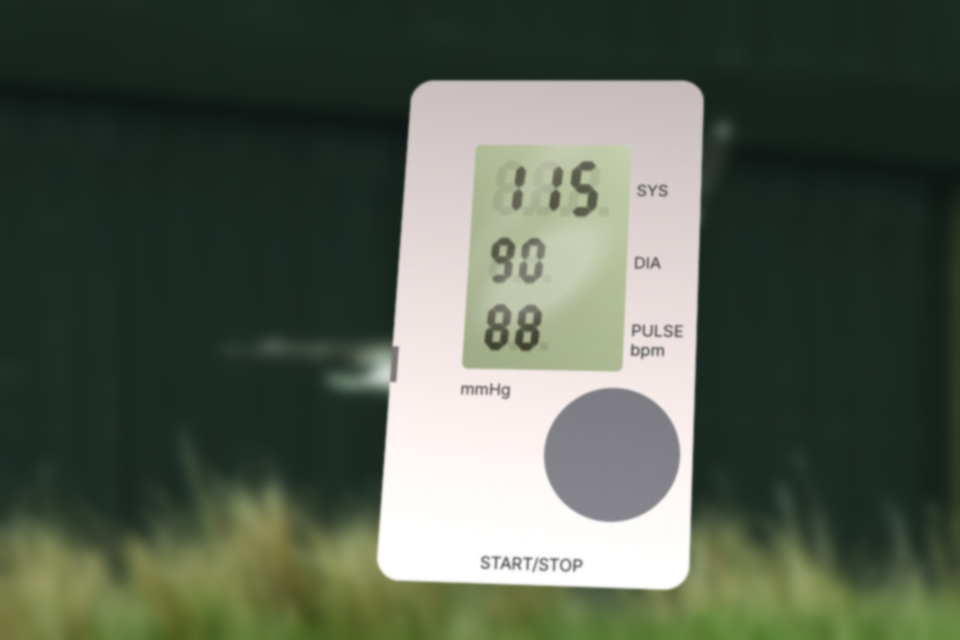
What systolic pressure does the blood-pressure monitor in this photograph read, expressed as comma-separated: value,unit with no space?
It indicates 115,mmHg
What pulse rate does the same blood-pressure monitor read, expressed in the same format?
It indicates 88,bpm
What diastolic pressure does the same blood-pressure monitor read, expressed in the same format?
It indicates 90,mmHg
